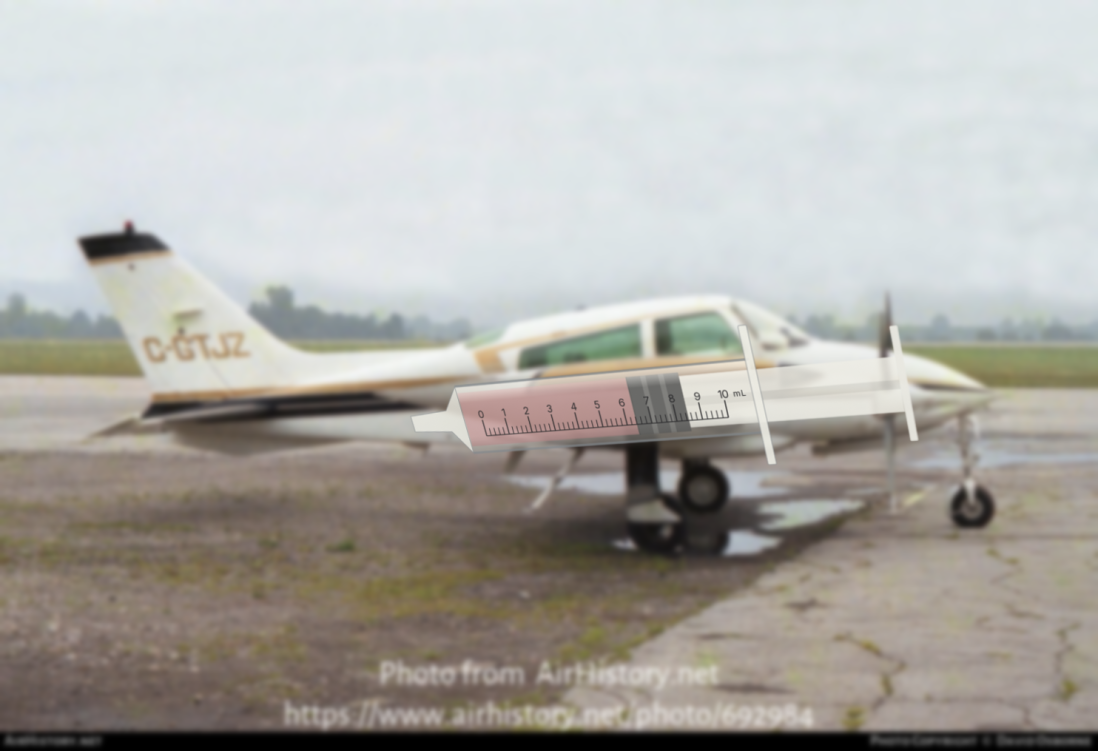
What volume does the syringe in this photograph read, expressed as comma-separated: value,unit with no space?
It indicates 6.4,mL
